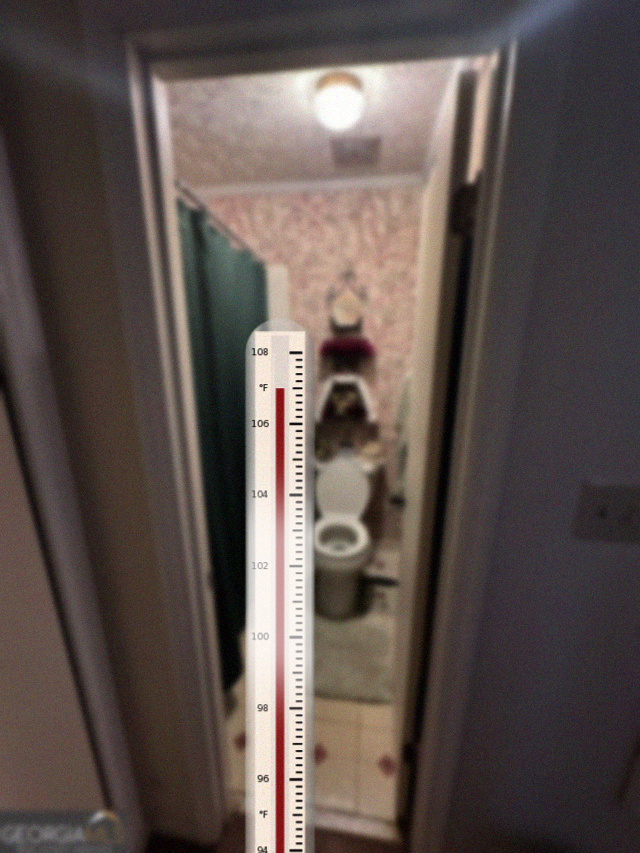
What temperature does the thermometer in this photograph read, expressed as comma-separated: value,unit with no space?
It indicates 107,°F
